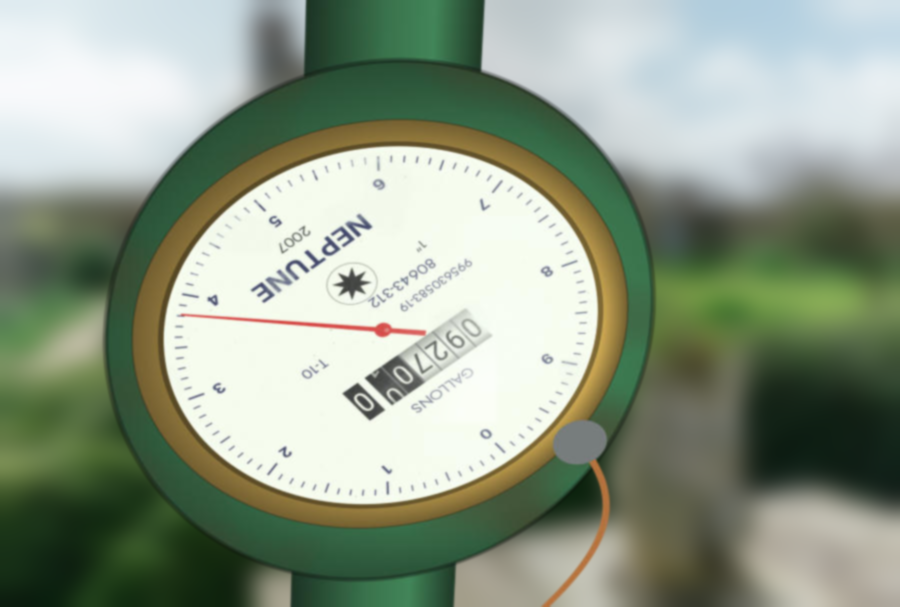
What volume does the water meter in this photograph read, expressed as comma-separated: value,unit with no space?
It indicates 927003.8,gal
